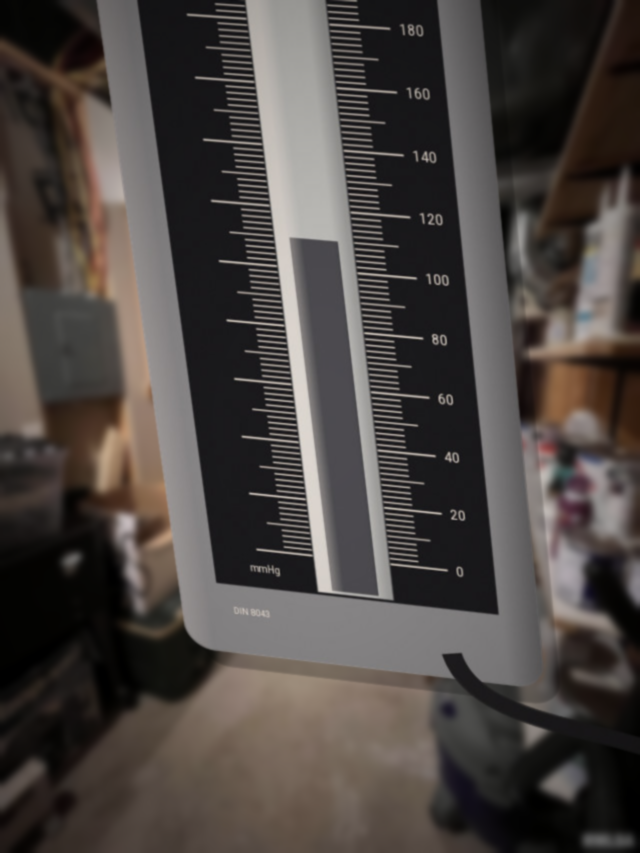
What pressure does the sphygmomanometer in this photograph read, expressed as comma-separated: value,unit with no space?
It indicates 110,mmHg
